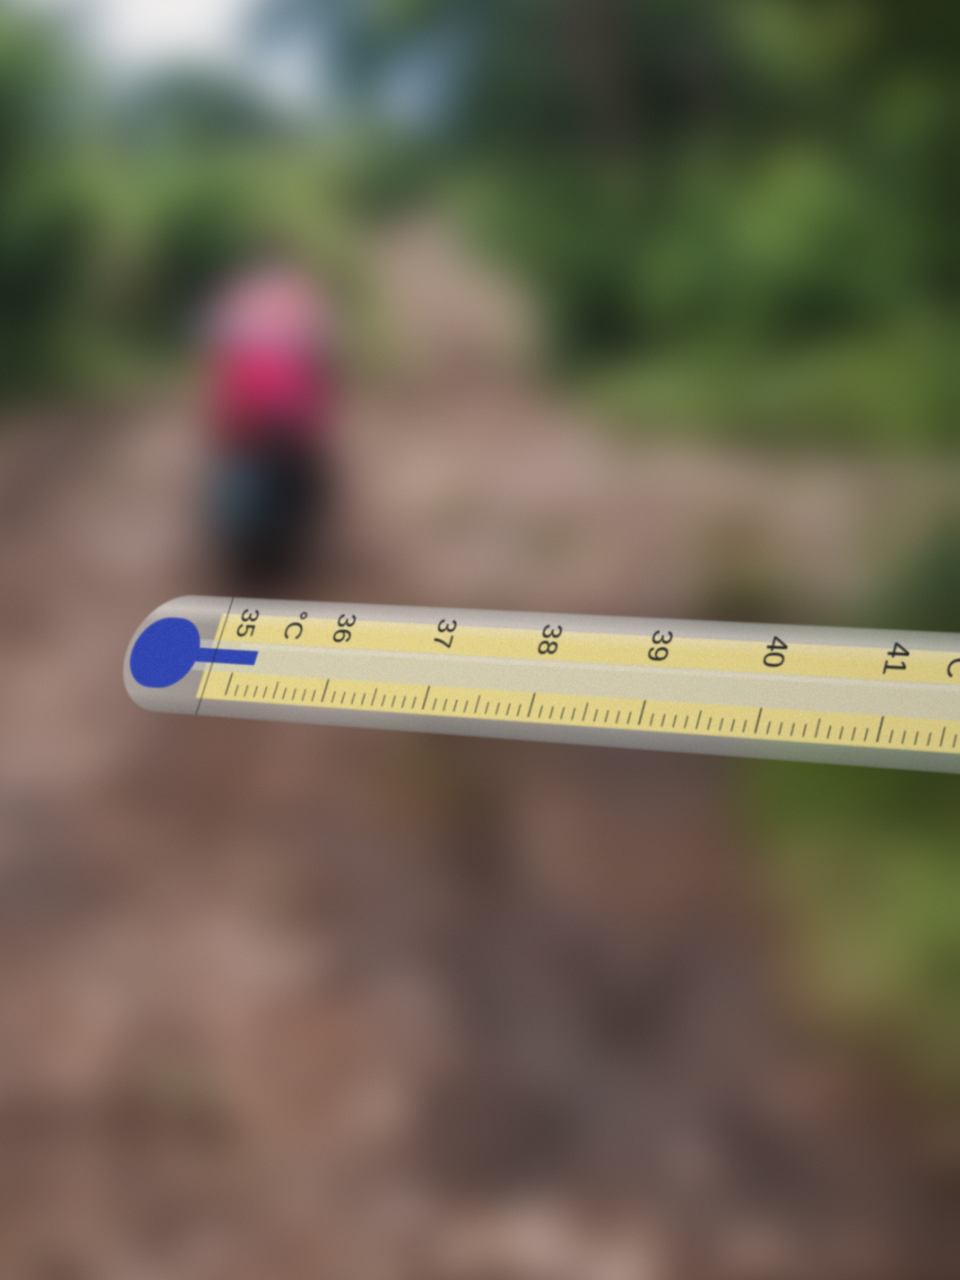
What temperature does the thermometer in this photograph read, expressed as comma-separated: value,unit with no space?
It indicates 35.2,°C
